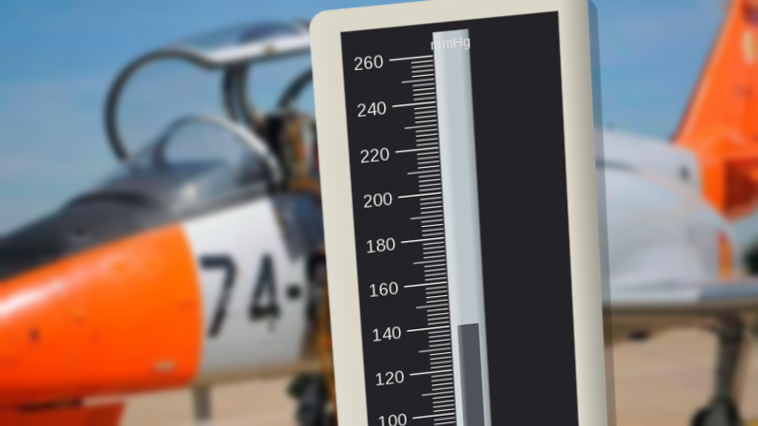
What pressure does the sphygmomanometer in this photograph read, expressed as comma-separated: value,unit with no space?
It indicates 140,mmHg
